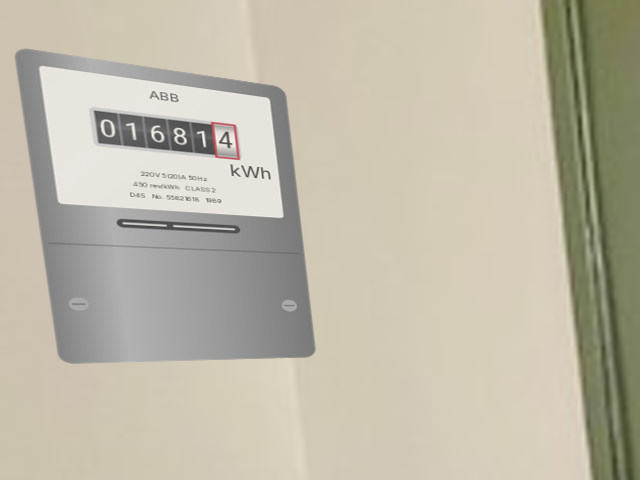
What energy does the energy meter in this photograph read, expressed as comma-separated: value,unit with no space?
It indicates 1681.4,kWh
